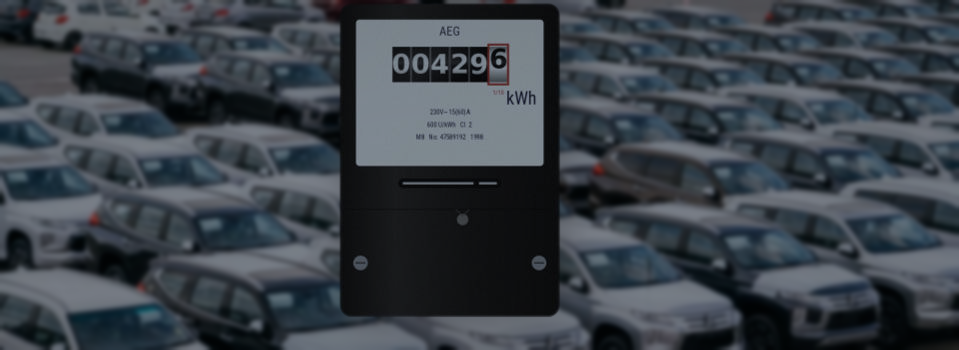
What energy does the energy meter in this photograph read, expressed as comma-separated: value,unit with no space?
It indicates 429.6,kWh
